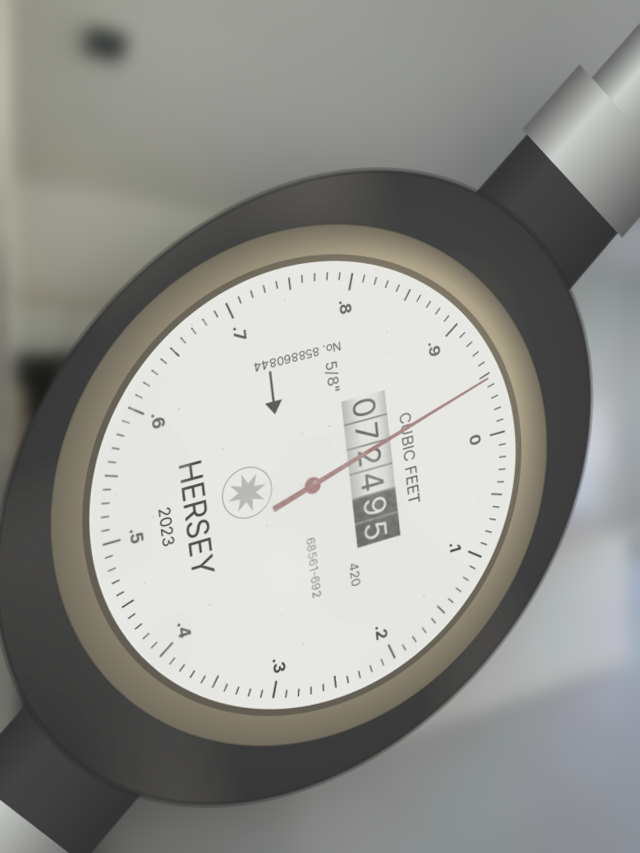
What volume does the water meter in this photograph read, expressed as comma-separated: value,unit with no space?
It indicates 72494.95,ft³
